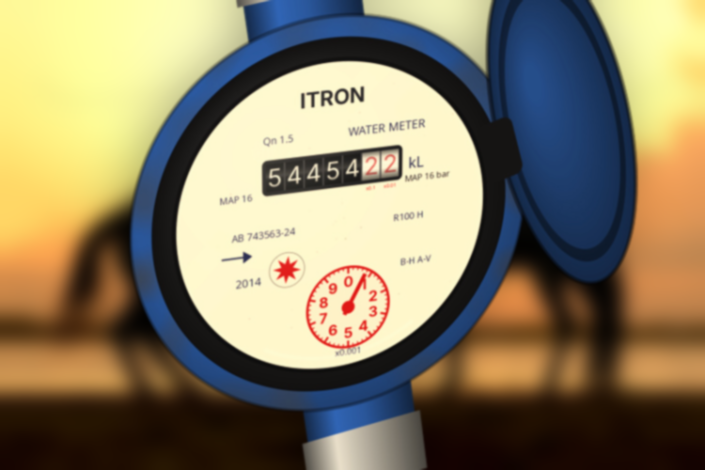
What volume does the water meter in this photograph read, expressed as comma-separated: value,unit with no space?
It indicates 54454.220,kL
